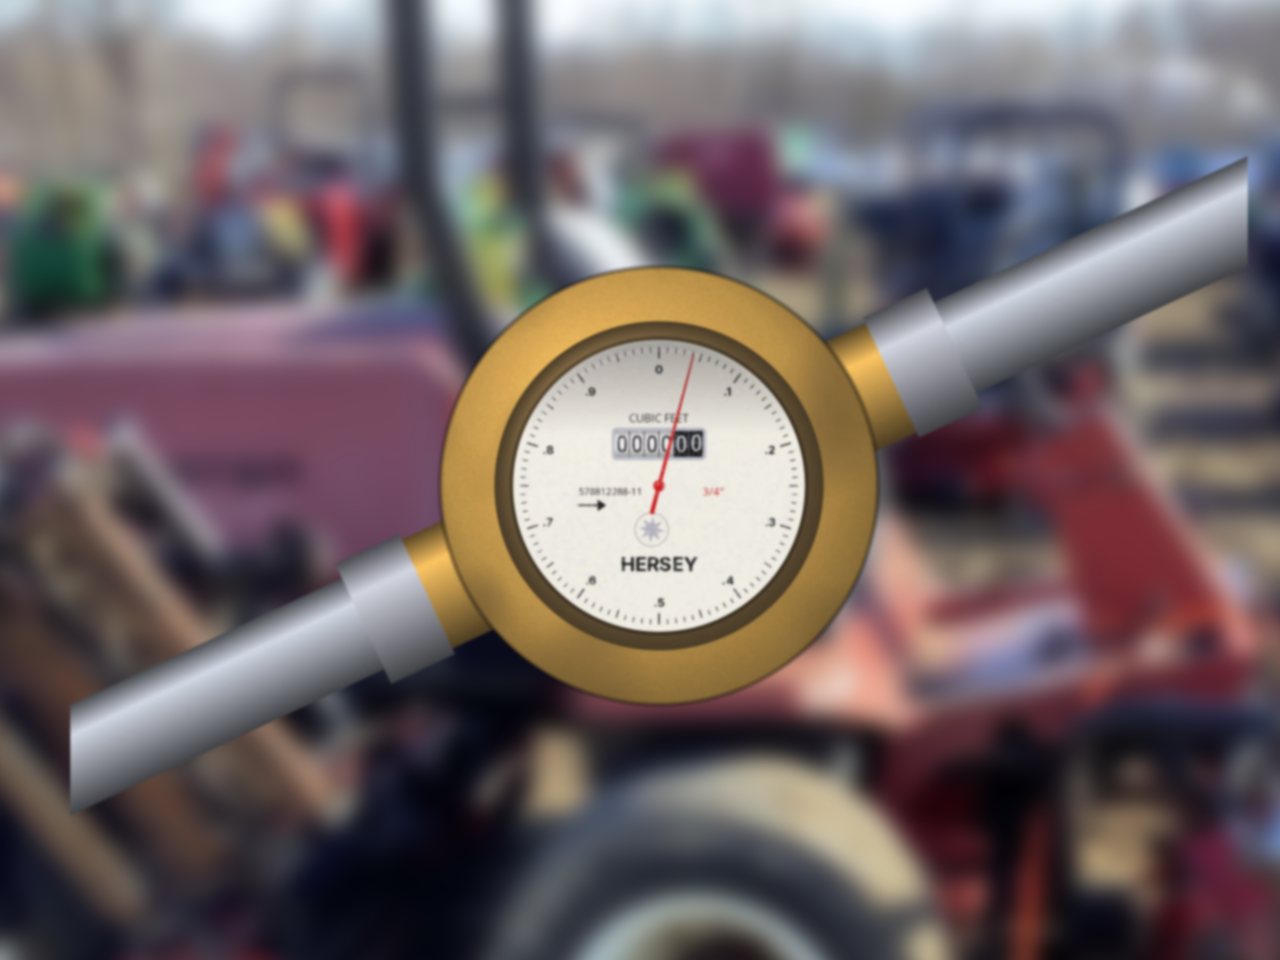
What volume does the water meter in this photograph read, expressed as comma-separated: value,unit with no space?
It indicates 0.04,ft³
